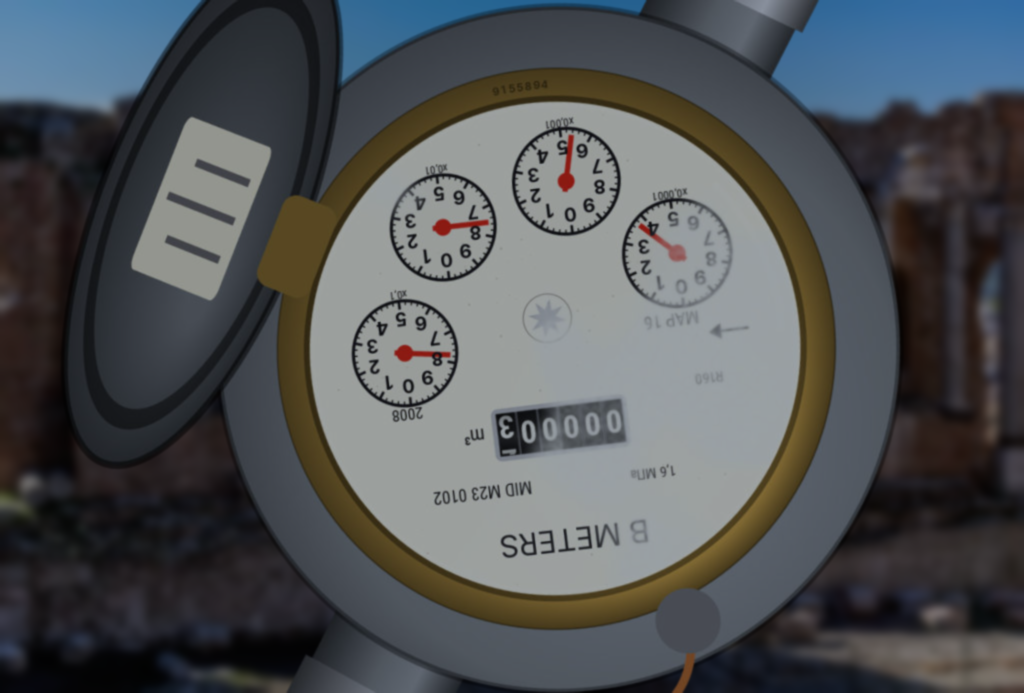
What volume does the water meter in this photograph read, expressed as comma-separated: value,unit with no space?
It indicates 2.7753,m³
